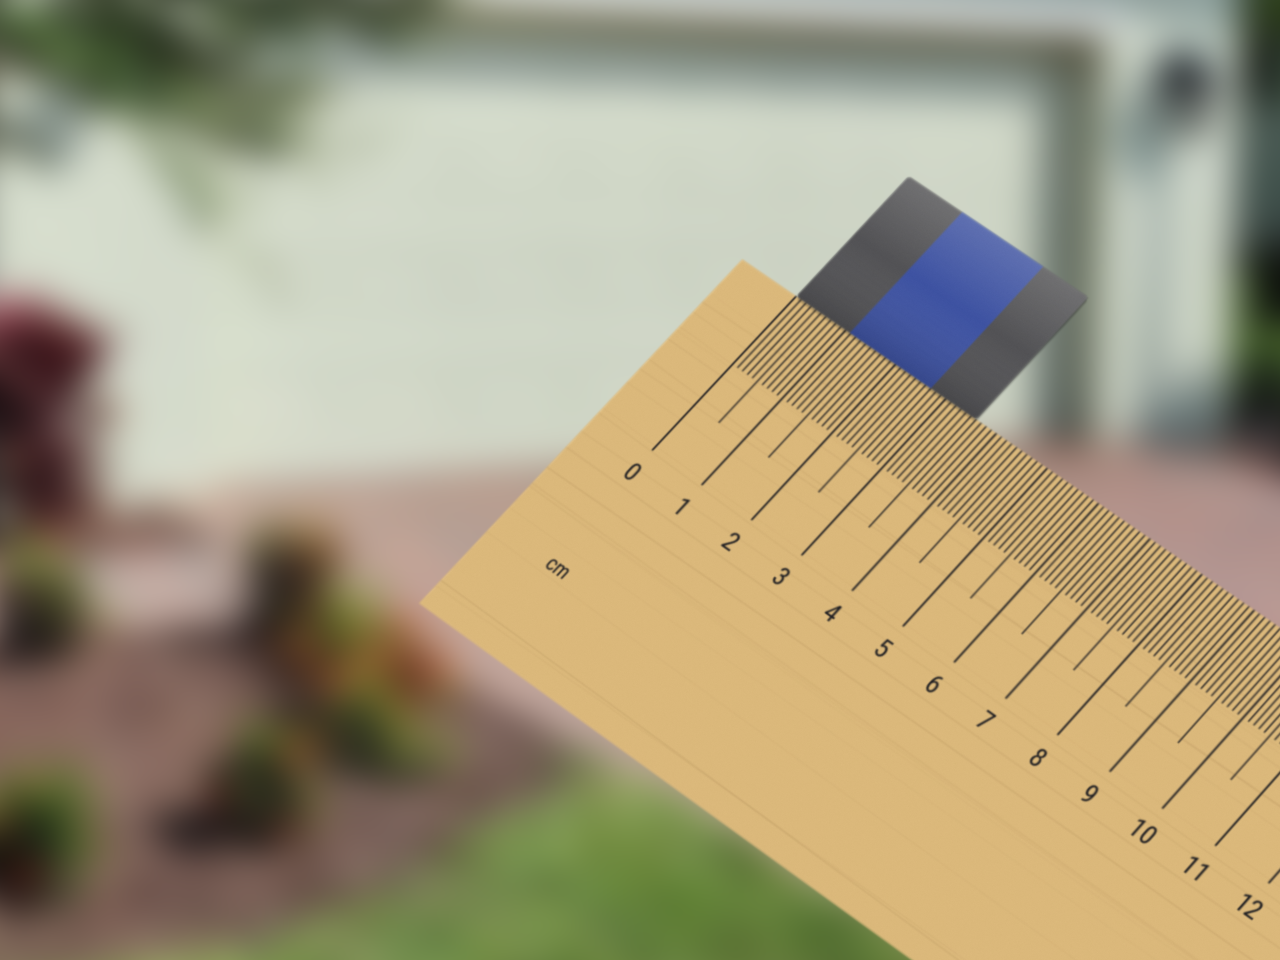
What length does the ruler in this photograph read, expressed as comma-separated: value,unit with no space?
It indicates 3.6,cm
